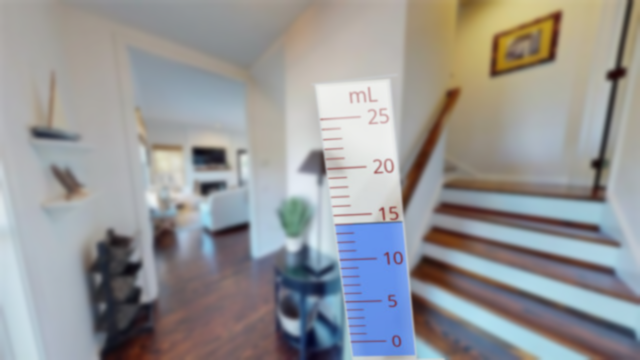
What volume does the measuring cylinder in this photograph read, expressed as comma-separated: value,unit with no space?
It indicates 14,mL
